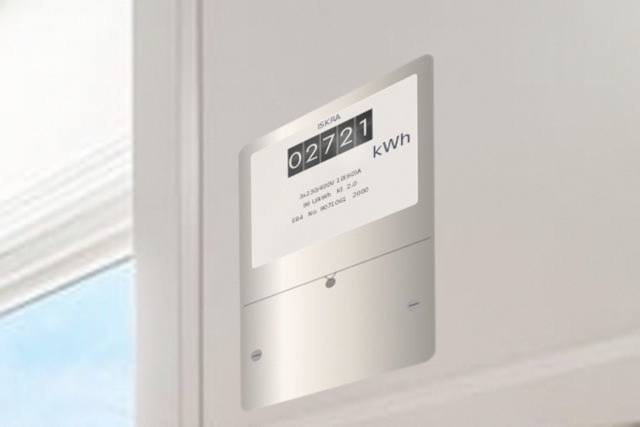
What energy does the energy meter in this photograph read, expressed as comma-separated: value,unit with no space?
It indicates 2721,kWh
